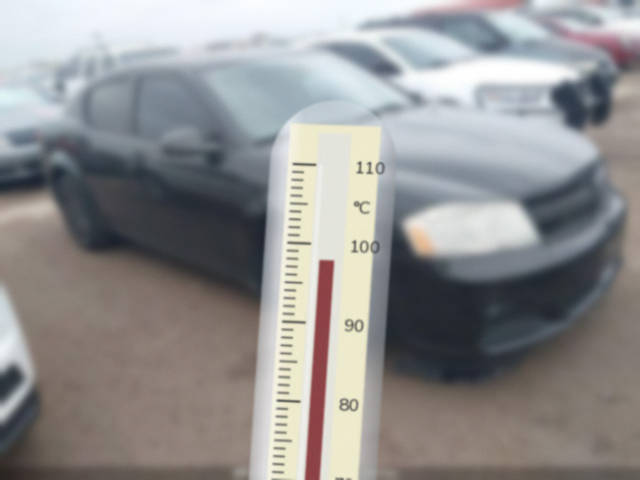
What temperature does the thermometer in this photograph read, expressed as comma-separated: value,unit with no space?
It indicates 98,°C
